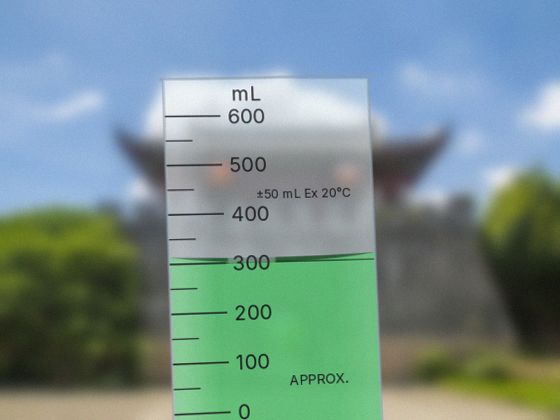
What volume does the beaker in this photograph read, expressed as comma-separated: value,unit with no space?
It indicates 300,mL
